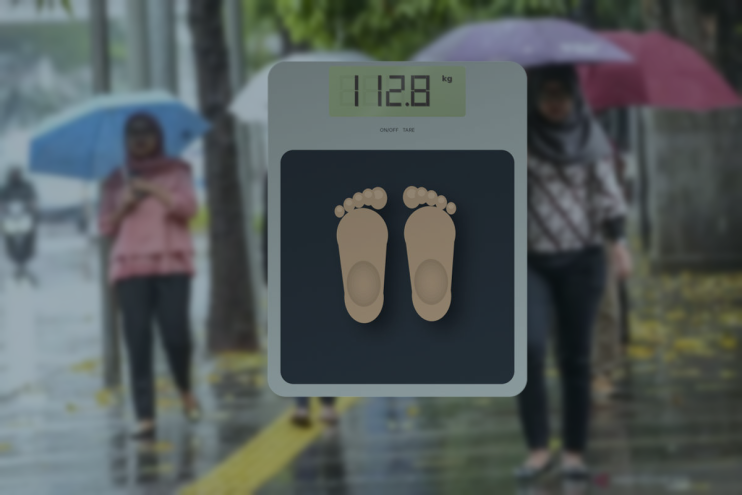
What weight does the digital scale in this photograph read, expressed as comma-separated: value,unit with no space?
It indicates 112.8,kg
